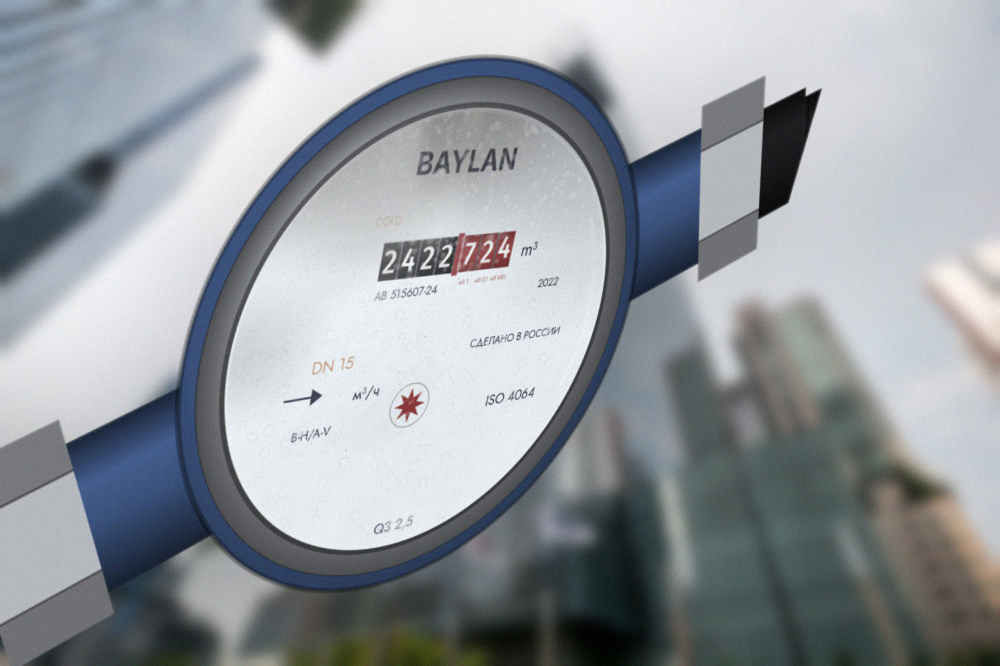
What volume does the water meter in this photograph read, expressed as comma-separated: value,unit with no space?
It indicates 2422.724,m³
